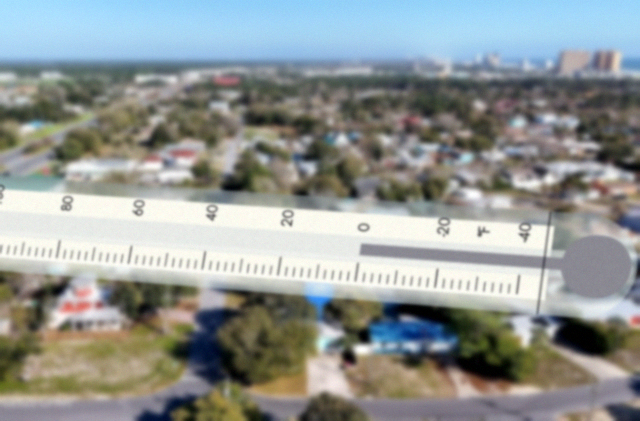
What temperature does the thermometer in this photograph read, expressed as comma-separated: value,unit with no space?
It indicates 0,°F
